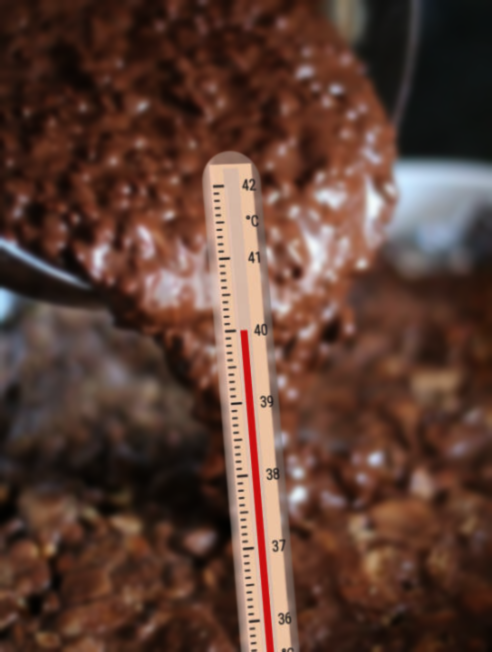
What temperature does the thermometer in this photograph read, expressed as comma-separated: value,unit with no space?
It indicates 40,°C
